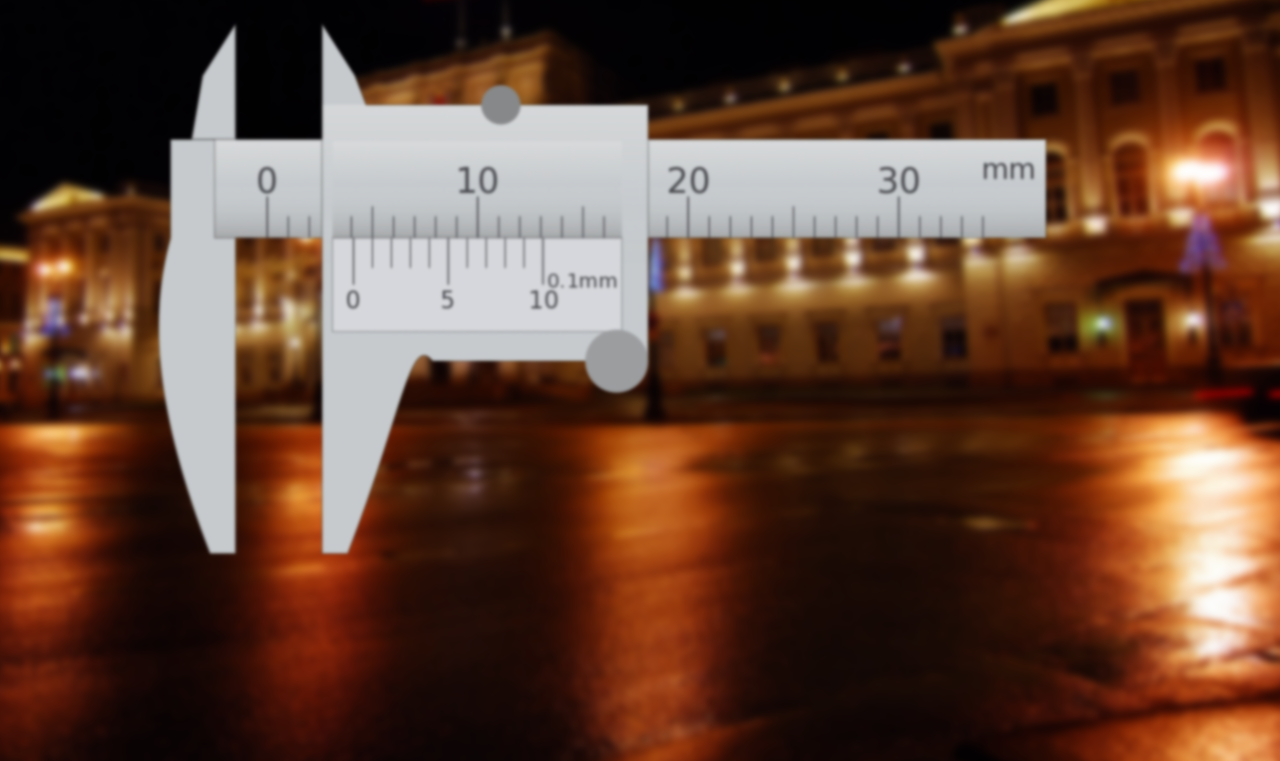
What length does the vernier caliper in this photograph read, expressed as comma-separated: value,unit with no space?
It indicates 4.1,mm
